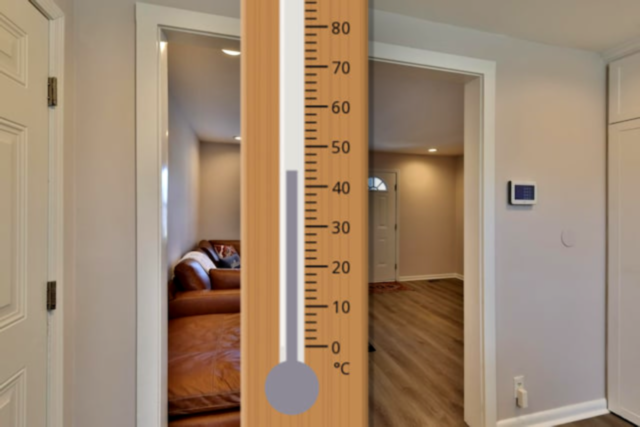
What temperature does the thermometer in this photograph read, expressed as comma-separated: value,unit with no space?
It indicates 44,°C
